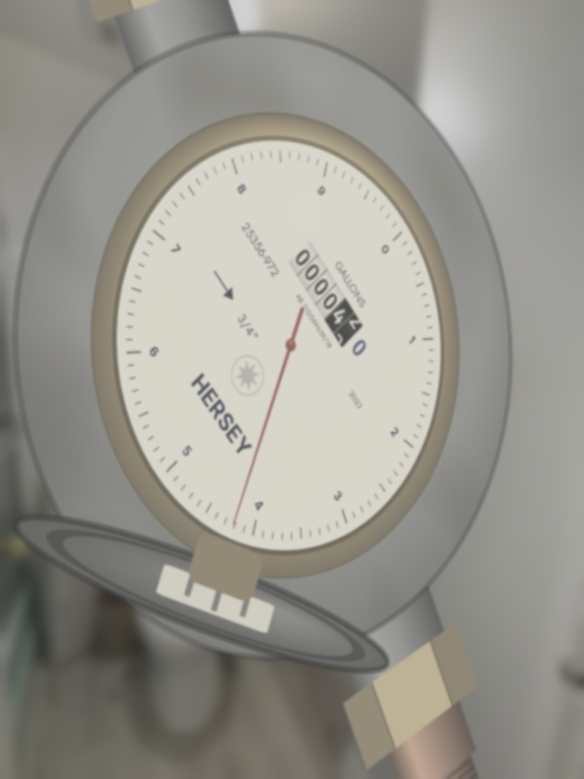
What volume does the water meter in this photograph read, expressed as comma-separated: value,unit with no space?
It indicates 424.2,gal
